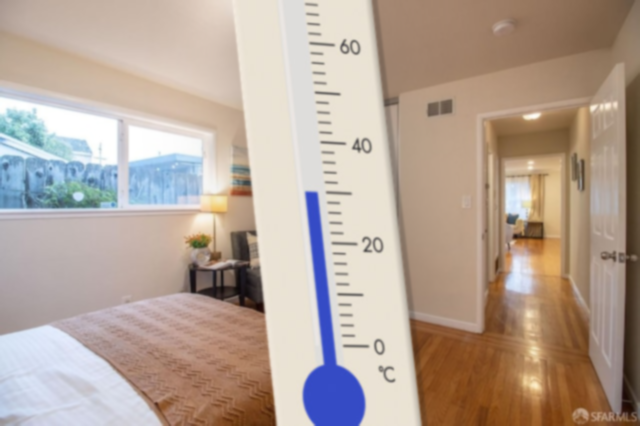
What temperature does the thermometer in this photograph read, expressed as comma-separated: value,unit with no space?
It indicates 30,°C
